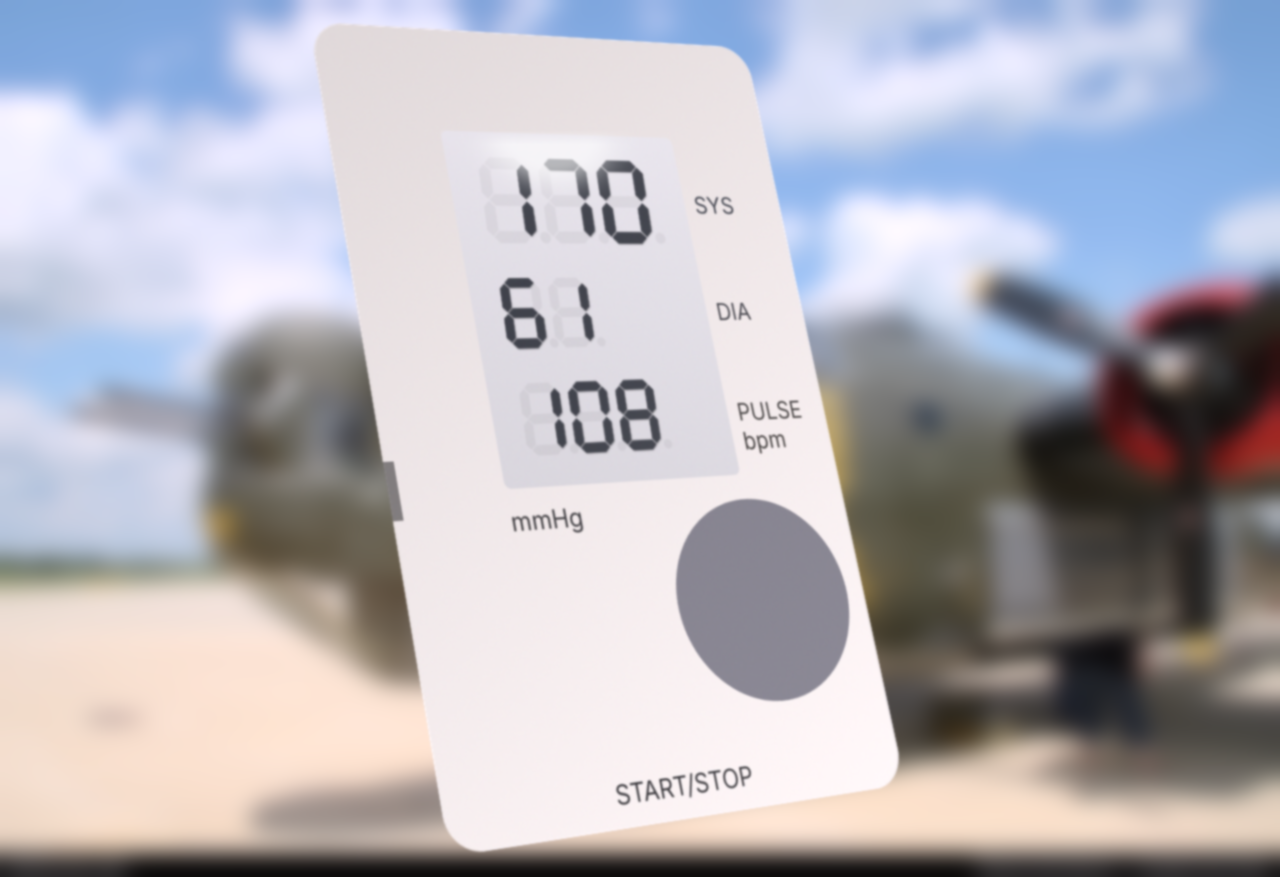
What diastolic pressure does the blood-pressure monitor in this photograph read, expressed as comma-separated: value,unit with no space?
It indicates 61,mmHg
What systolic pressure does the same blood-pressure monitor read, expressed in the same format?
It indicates 170,mmHg
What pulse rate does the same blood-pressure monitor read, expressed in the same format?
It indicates 108,bpm
